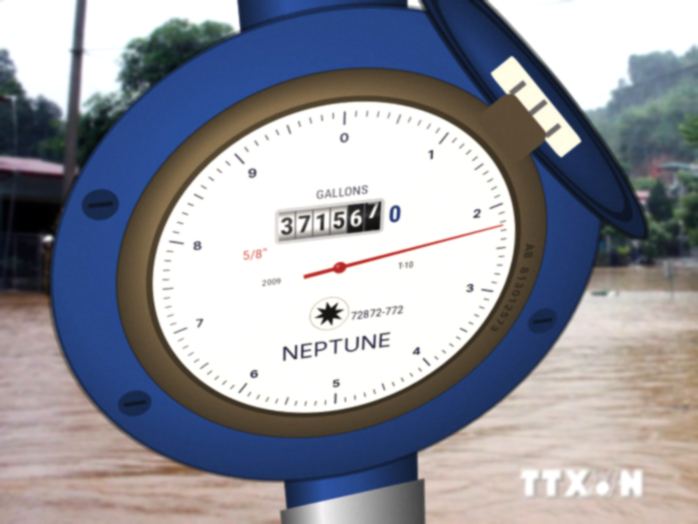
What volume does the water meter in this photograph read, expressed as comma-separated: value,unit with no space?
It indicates 3715672.2,gal
